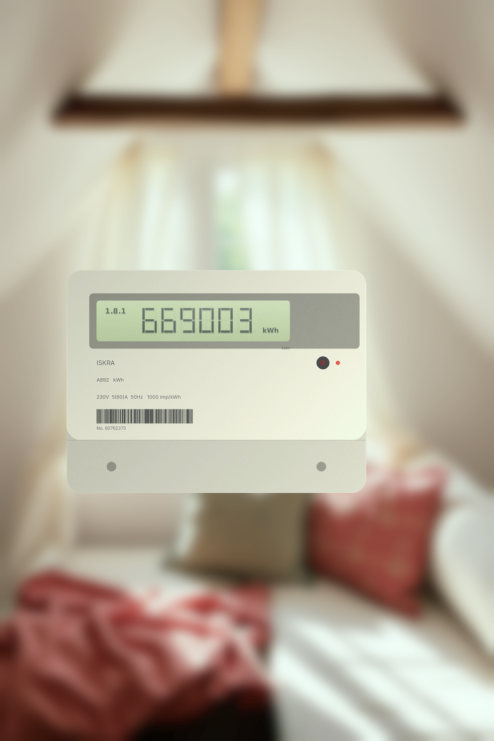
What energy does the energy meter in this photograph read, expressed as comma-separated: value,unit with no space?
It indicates 669003,kWh
